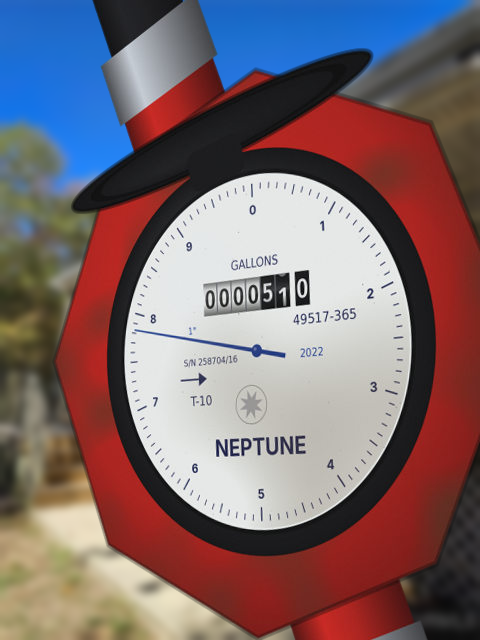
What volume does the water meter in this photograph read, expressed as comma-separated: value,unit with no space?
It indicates 507.8,gal
